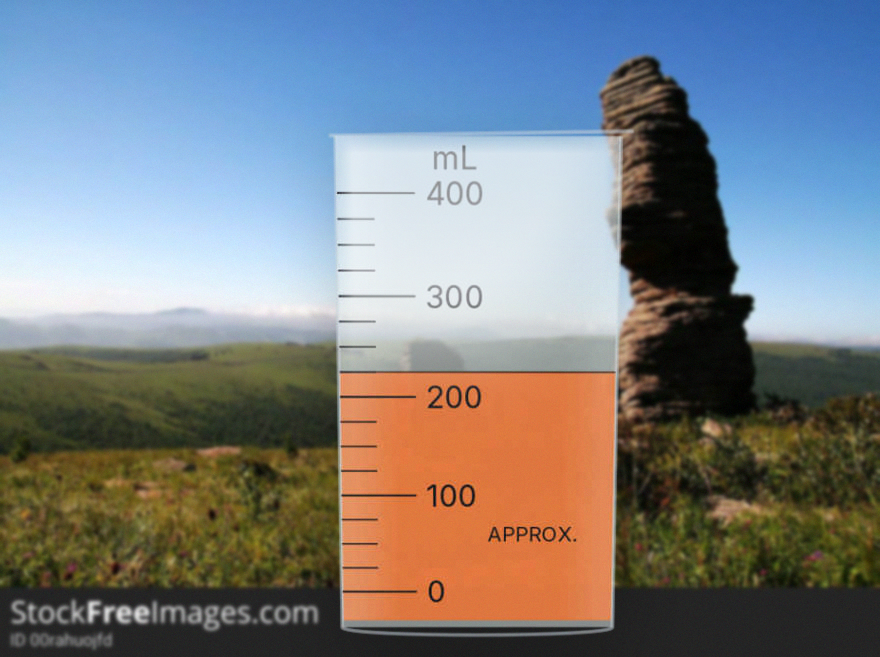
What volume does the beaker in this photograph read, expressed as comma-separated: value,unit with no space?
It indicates 225,mL
